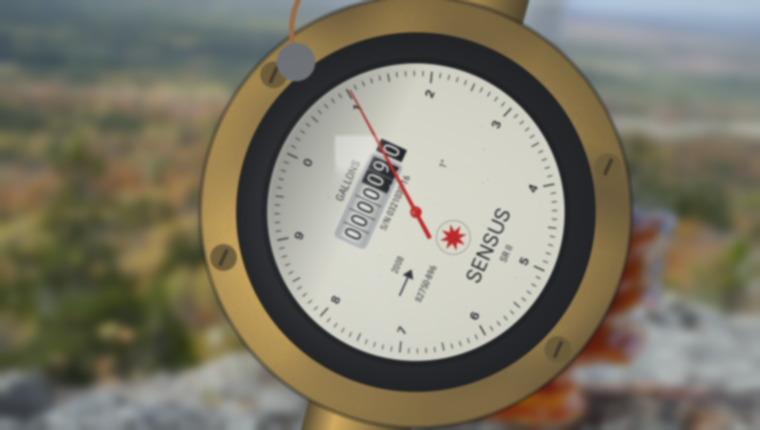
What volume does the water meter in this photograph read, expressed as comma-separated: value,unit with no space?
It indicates 91.0,gal
